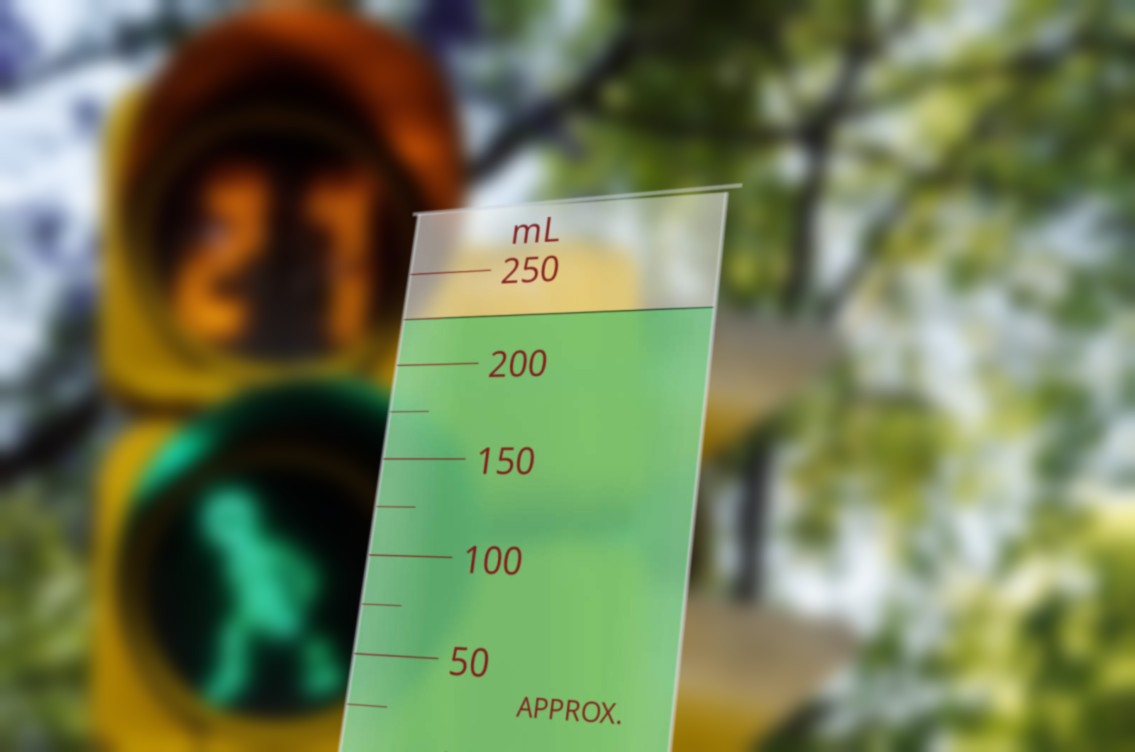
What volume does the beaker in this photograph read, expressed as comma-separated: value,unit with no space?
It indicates 225,mL
